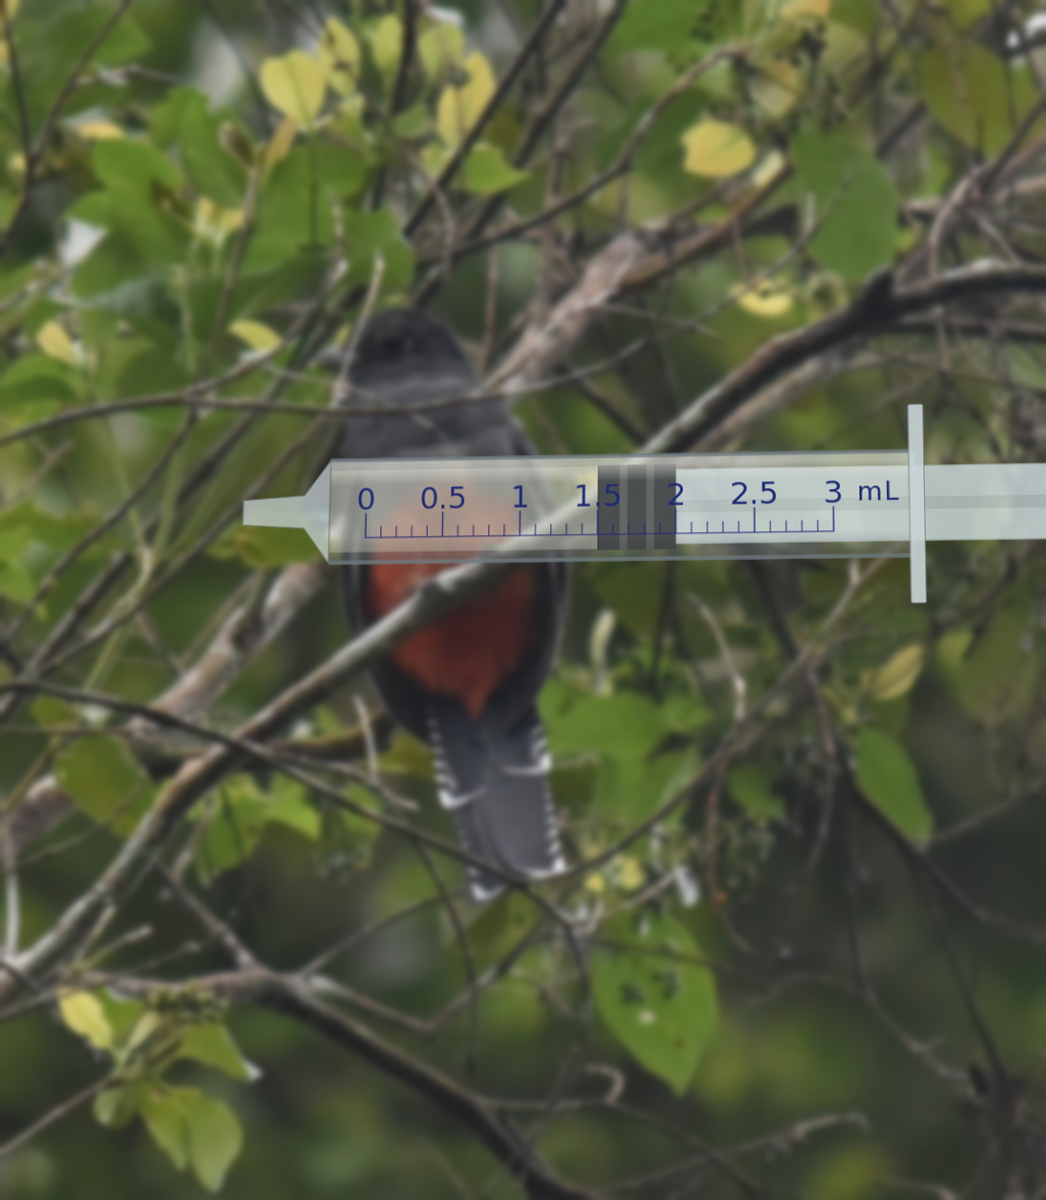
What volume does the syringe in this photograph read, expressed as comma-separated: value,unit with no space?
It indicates 1.5,mL
